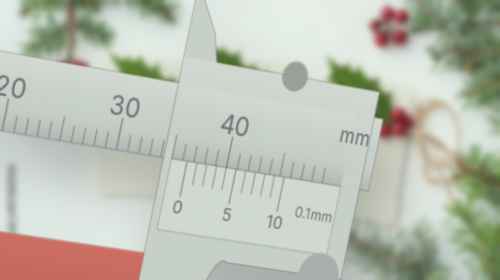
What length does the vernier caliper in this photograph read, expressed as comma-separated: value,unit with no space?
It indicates 36.4,mm
